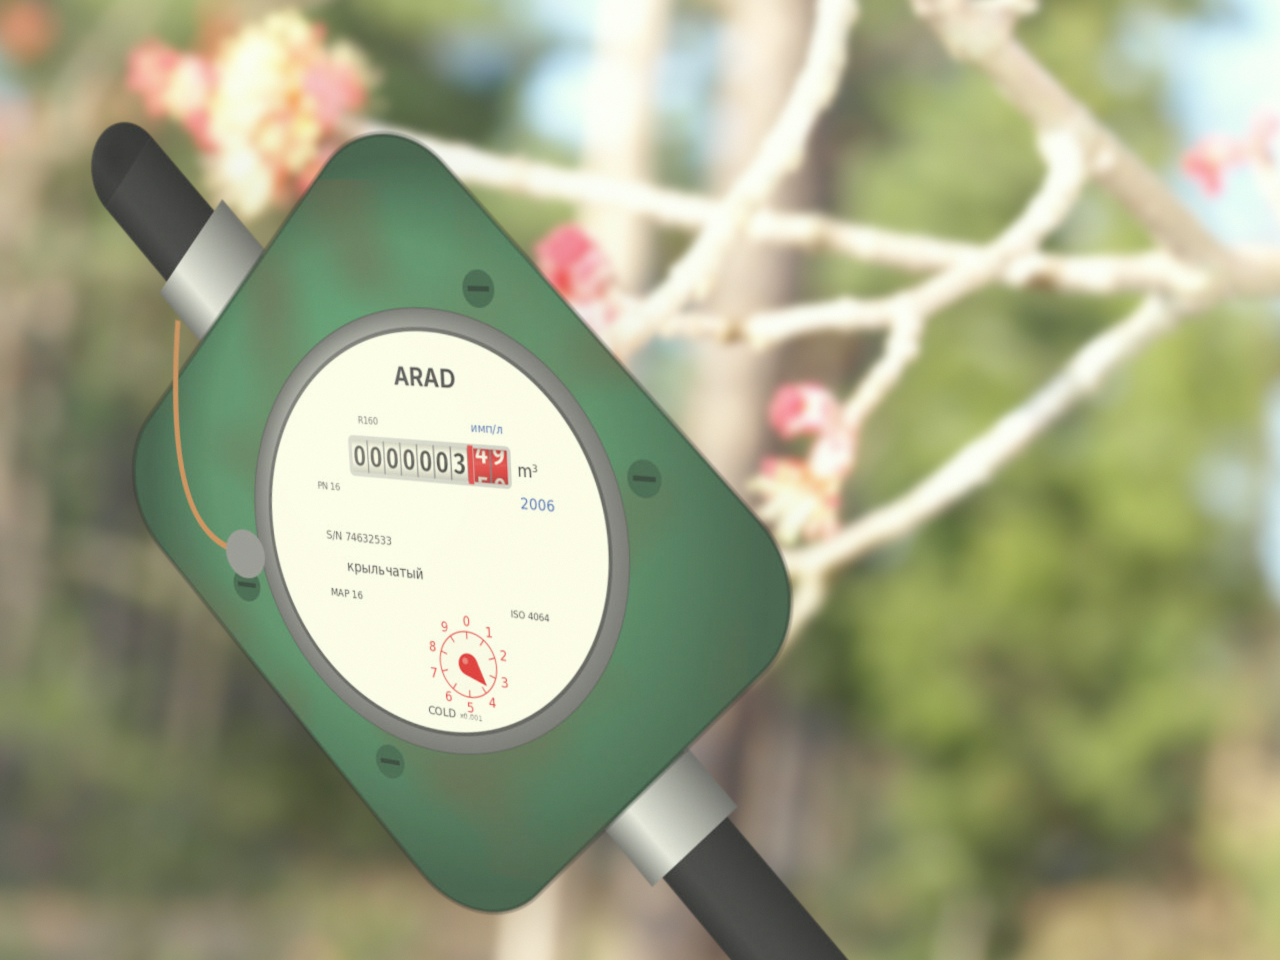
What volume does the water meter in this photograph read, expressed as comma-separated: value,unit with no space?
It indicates 3.493,m³
